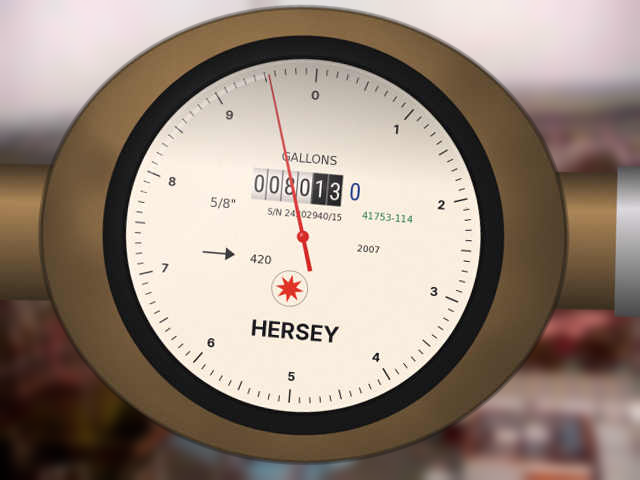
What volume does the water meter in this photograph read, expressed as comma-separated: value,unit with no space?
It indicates 80129.5,gal
